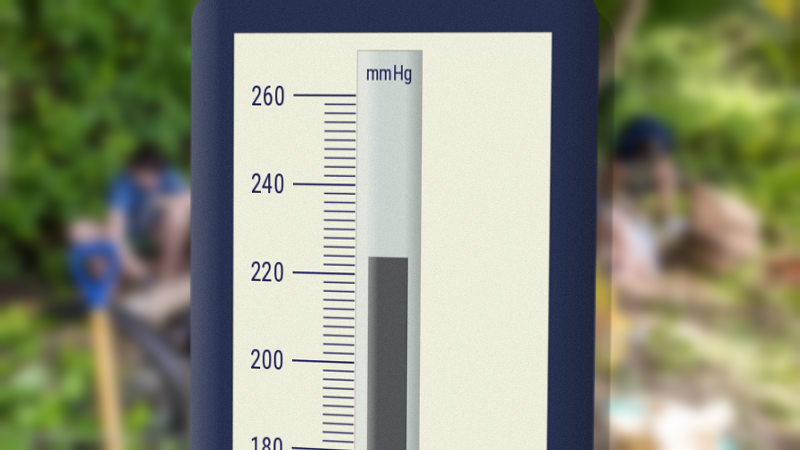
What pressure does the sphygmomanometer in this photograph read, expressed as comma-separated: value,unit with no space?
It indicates 224,mmHg
